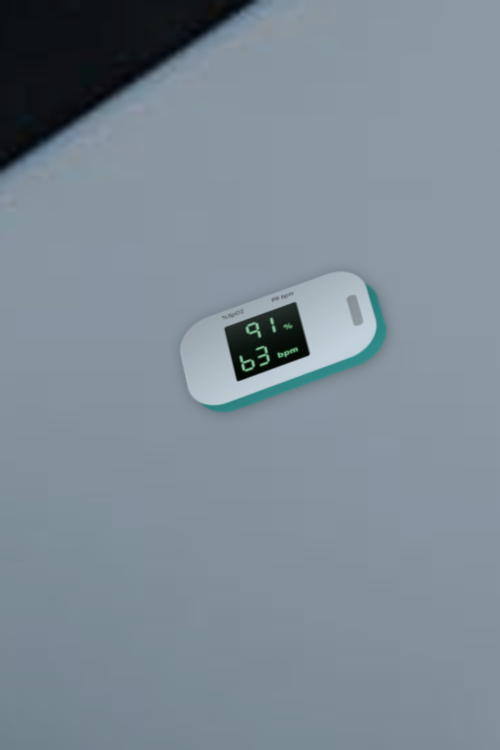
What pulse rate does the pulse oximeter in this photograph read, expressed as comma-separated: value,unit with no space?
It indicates 63,bpm
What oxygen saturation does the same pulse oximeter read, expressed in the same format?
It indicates 91,%
